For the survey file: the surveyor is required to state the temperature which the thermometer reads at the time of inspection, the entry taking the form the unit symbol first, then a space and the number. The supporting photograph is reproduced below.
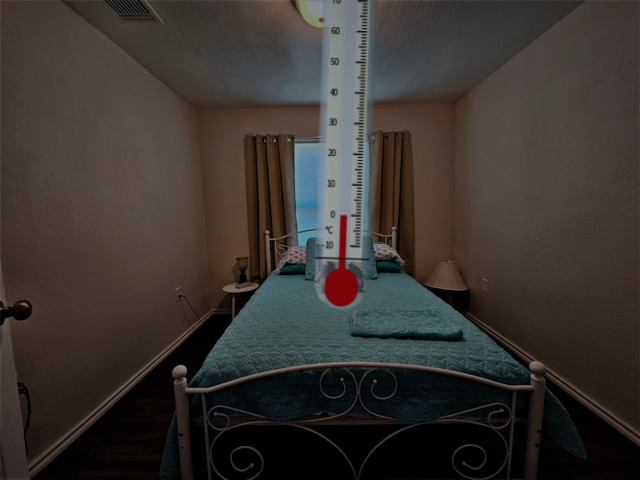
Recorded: °C 0
